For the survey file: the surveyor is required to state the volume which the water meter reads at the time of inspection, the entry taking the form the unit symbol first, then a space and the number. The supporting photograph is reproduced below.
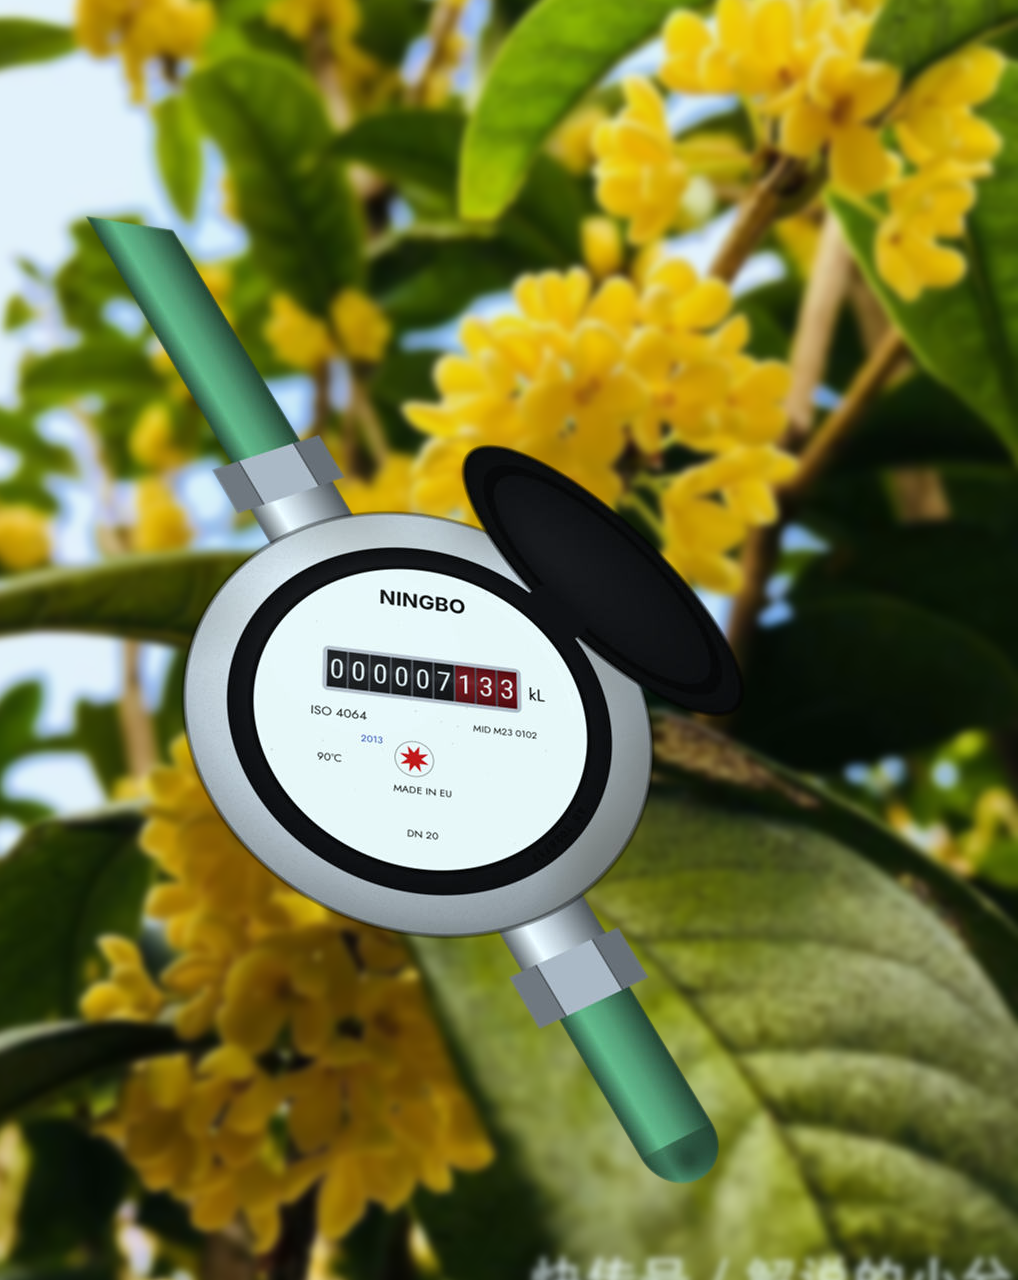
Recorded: kL 7.133
